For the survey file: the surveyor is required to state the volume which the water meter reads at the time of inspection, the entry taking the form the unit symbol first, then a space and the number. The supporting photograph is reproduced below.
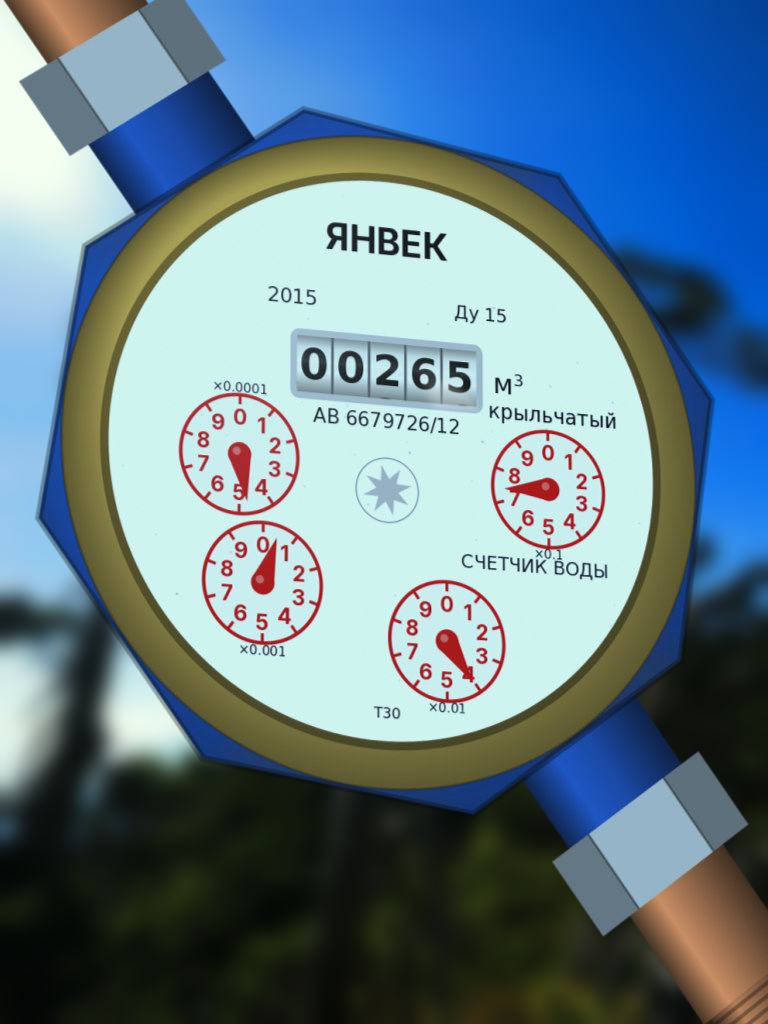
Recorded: m³ 265.7404
